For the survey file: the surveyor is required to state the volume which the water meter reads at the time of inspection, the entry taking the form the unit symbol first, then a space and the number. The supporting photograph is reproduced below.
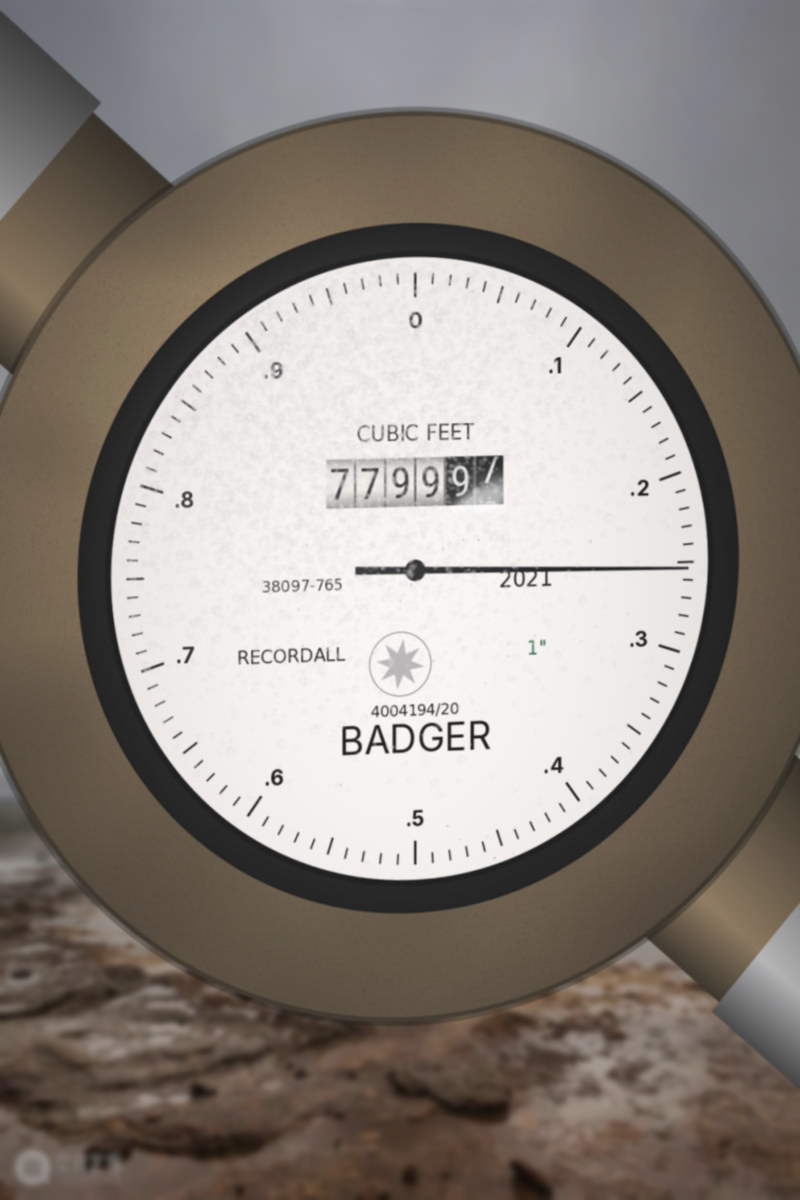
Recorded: ft³ 779997.25
